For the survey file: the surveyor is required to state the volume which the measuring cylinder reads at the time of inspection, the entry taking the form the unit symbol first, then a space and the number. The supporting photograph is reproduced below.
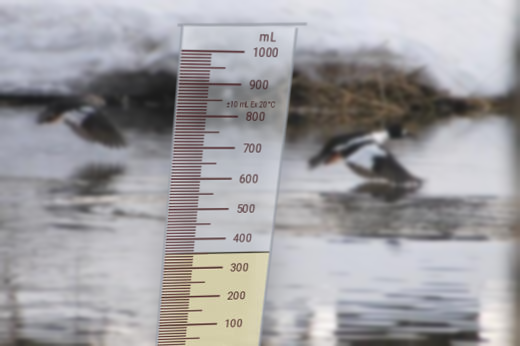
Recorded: mL 350
